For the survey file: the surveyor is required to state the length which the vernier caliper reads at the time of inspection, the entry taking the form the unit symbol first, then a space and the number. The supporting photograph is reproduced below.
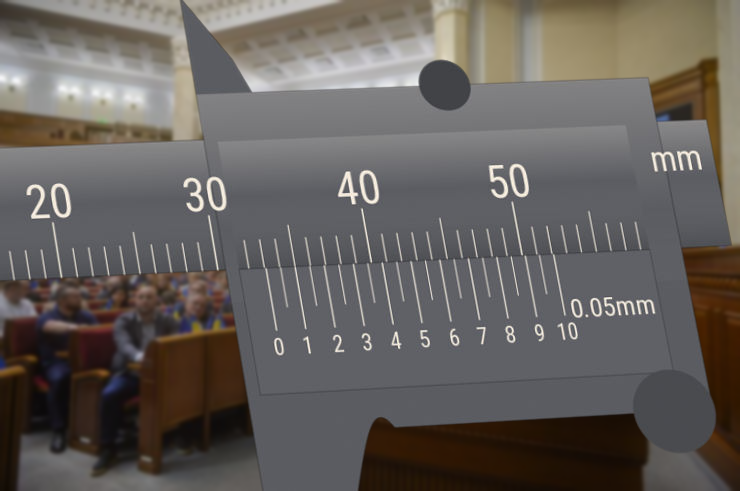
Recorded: mm 33.1
